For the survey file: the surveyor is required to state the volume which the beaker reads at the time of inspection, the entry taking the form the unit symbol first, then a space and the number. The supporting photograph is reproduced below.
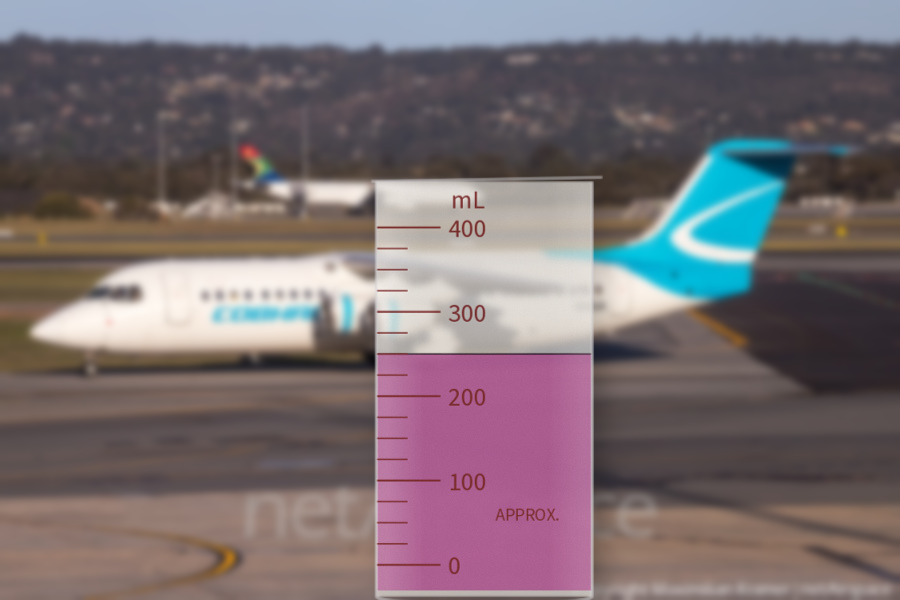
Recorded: mL 250
